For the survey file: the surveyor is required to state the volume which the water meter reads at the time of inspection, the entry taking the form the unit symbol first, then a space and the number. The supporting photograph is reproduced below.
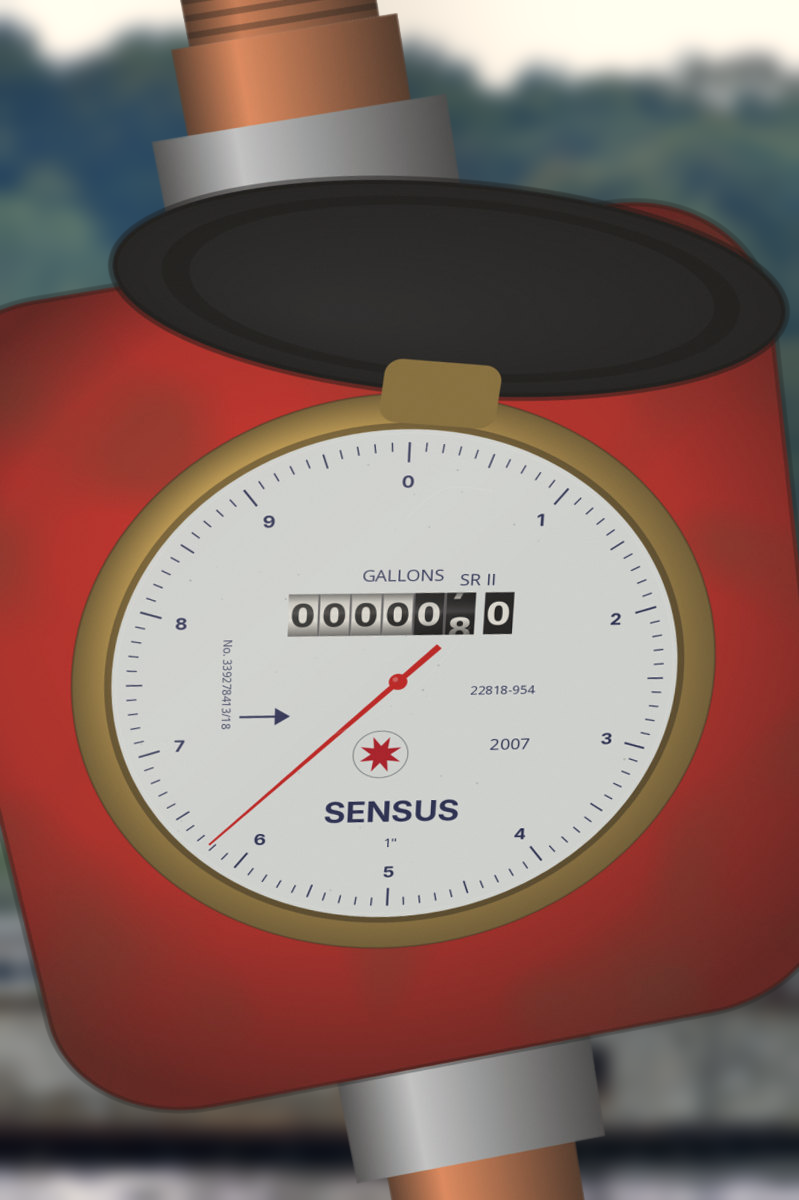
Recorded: gal 76.2
